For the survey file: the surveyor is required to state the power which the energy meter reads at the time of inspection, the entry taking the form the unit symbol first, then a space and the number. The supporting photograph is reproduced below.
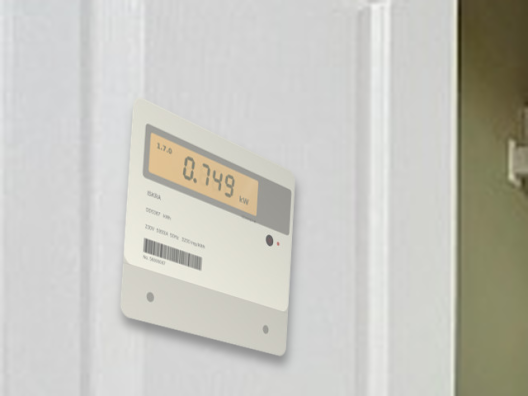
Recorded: kW 0.749
